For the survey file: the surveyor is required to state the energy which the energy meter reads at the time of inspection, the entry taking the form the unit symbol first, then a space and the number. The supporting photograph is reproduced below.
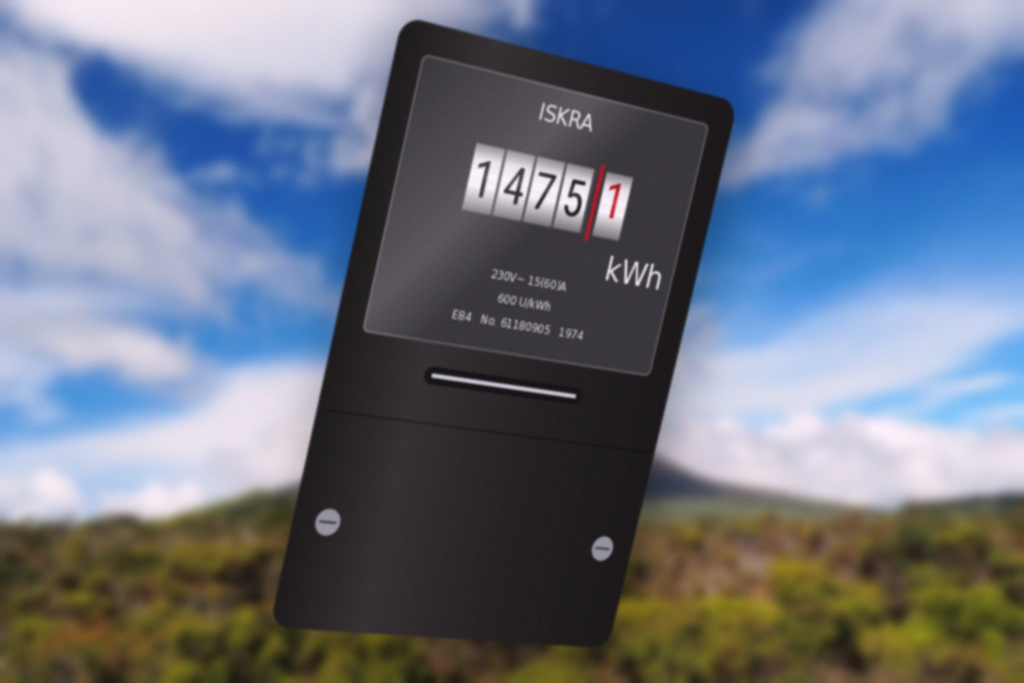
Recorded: kWh 1475.1
